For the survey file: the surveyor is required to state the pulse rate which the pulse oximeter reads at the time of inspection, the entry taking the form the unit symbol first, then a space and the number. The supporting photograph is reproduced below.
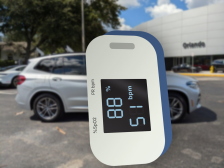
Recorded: bpm 51
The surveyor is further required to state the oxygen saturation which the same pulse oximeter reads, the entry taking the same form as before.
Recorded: % 88
